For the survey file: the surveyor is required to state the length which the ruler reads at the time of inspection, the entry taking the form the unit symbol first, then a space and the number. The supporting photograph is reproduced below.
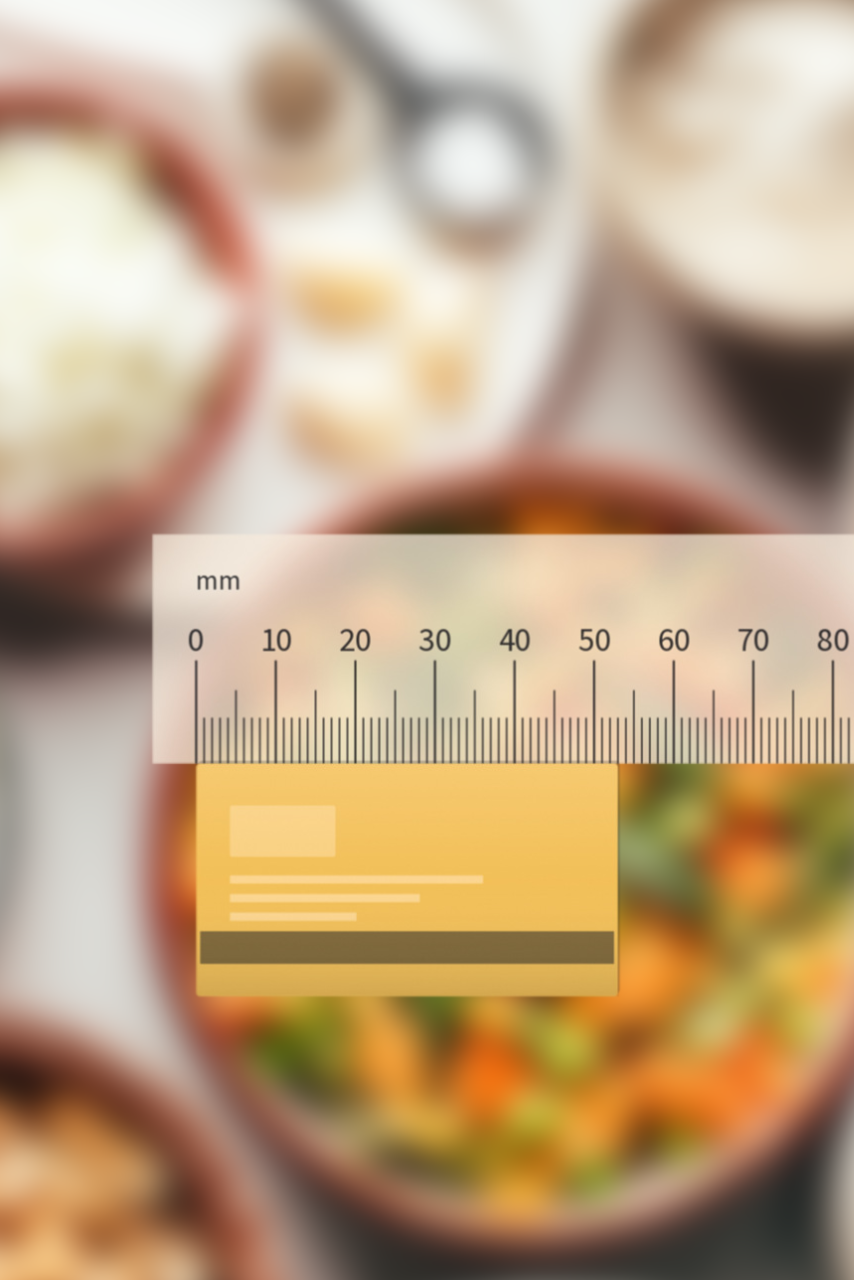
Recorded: mm 53
